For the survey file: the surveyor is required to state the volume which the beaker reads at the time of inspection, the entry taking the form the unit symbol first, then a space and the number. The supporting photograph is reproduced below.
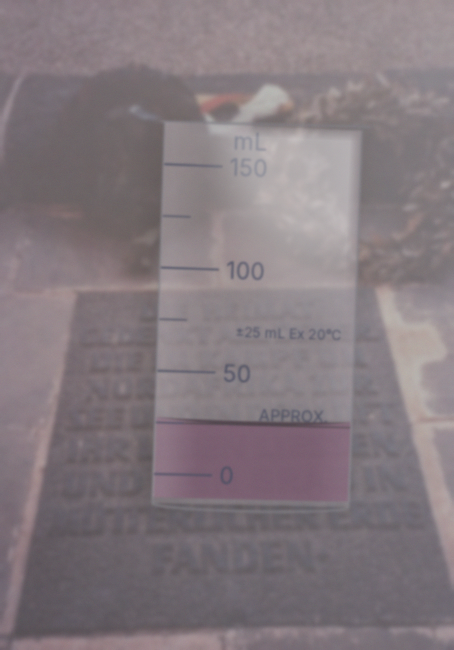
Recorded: mL 25
